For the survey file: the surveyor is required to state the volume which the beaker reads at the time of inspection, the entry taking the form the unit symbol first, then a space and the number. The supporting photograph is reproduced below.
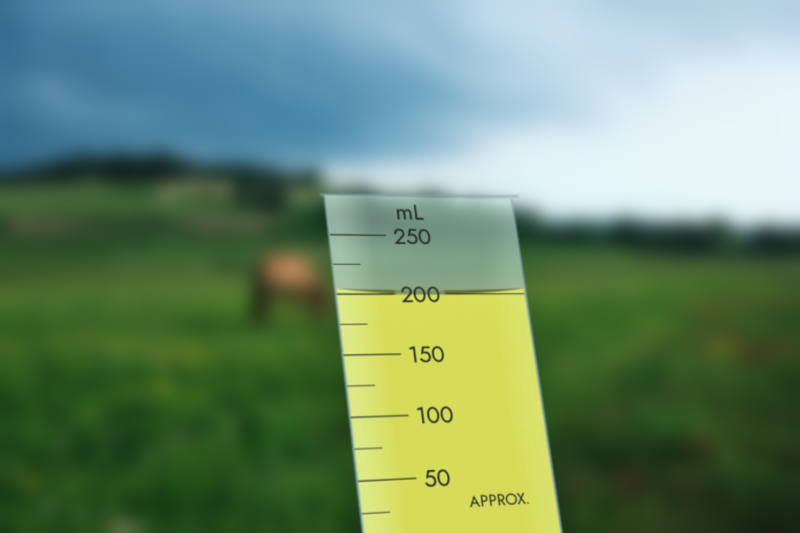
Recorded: mL 200
